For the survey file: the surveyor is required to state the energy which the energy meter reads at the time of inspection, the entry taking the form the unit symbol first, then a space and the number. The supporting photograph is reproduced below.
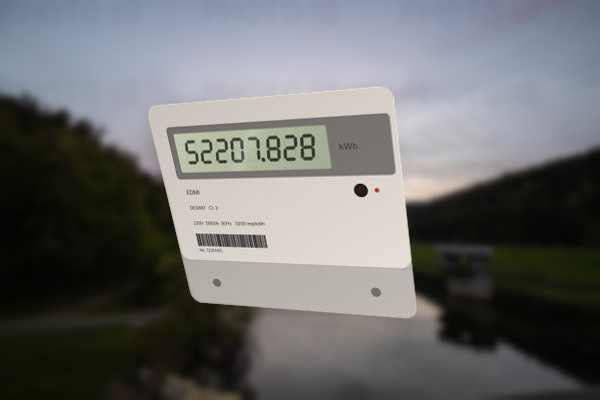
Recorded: kWh 52207.828
